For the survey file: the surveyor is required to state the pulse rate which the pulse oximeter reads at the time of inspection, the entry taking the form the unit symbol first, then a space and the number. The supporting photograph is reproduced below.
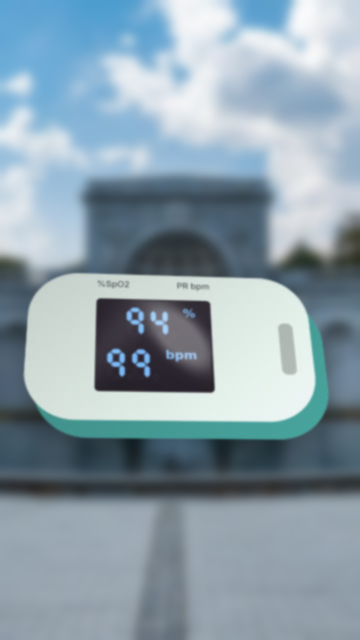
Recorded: bpm 99
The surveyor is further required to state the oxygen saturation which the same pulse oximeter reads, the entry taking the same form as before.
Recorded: % 94
